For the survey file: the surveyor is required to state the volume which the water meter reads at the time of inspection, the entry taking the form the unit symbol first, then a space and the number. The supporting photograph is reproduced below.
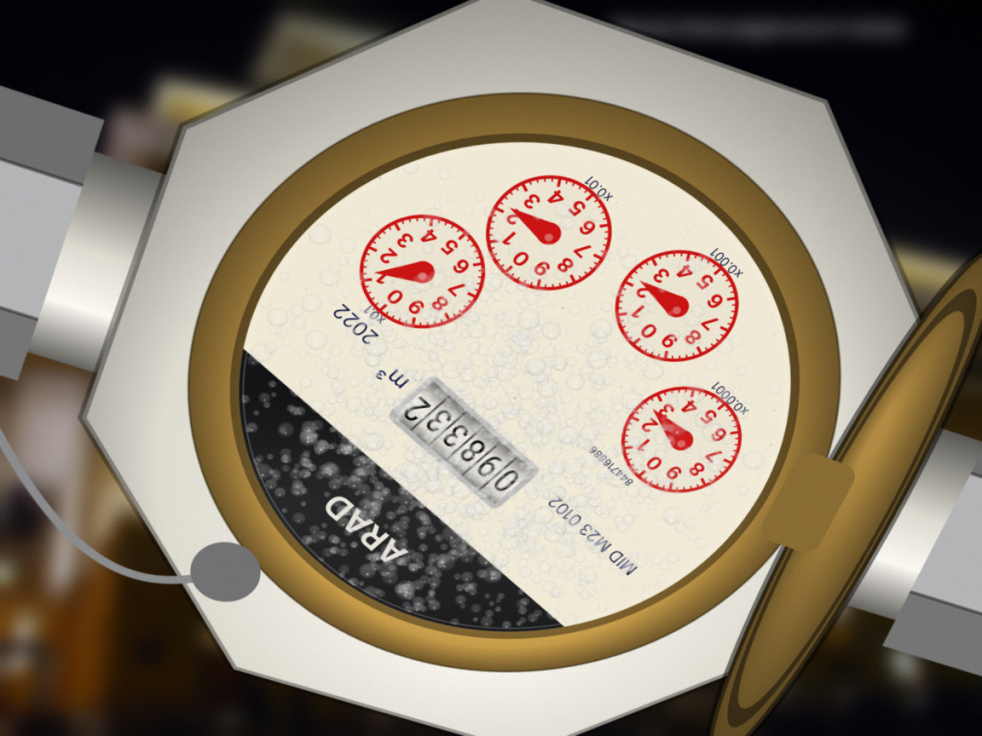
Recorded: m³ 98332.1222
